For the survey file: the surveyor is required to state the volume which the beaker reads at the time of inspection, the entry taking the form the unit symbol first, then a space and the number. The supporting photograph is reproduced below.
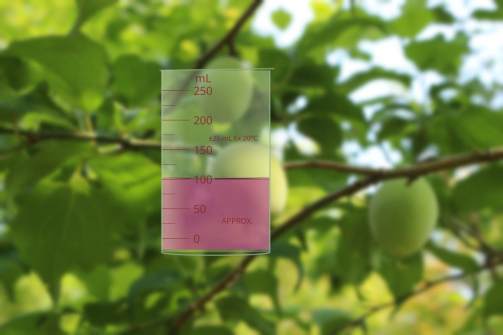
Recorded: mL 100
